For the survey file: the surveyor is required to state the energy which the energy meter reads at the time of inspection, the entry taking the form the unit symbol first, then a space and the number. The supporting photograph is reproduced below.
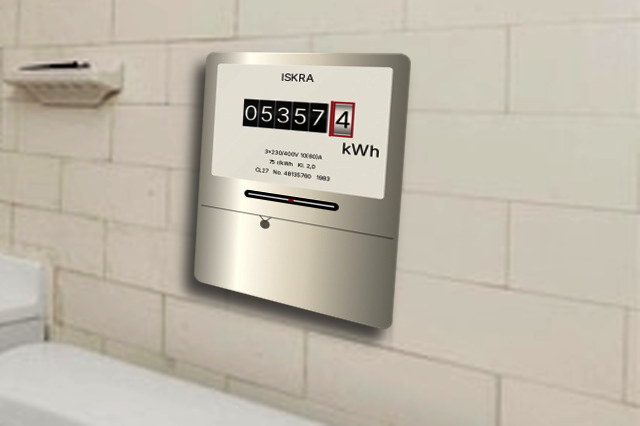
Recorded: kWh 5357.4
